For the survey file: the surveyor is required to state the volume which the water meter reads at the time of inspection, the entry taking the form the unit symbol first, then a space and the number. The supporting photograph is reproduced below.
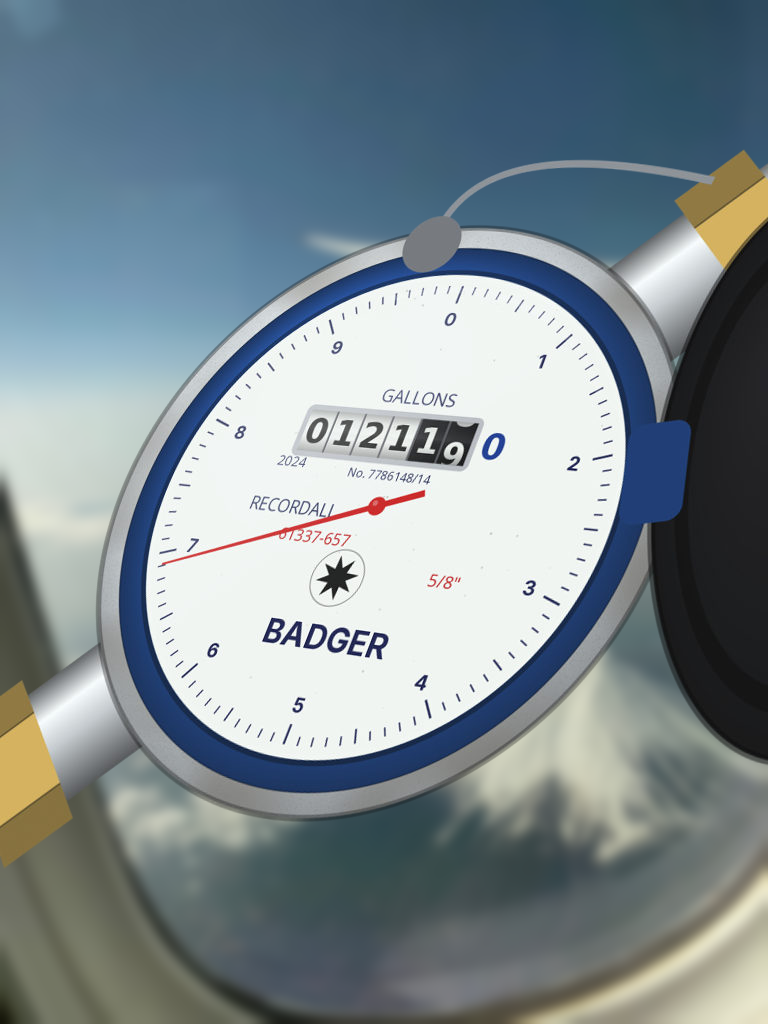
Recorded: gal 121186.9
